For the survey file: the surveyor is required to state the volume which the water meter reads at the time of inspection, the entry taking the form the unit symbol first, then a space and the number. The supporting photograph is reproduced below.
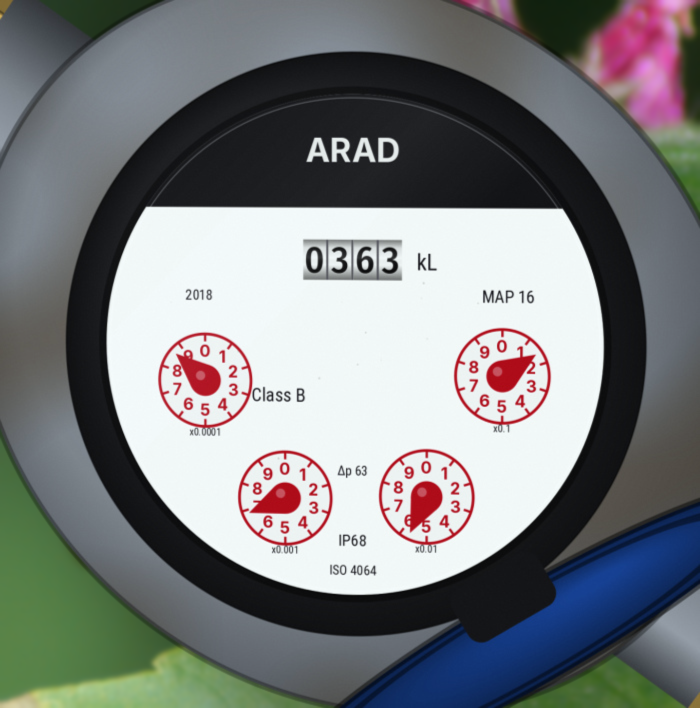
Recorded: kL 363.1568
